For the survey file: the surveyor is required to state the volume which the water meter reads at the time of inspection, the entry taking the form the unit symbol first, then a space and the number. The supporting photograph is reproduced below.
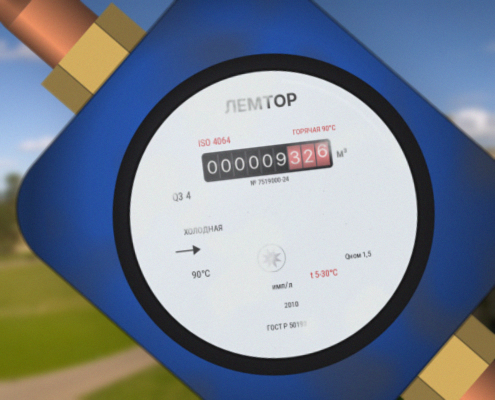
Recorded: m³ 9.326
